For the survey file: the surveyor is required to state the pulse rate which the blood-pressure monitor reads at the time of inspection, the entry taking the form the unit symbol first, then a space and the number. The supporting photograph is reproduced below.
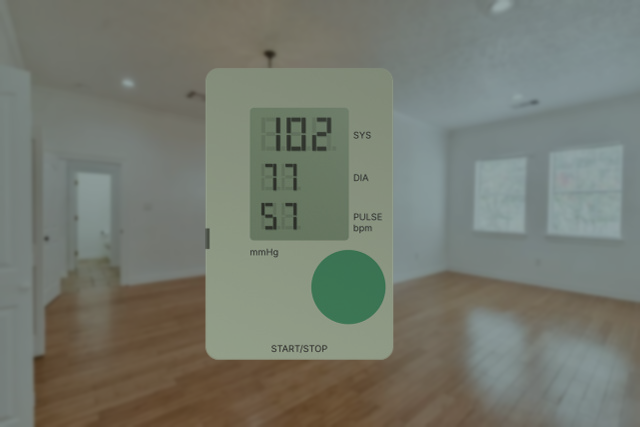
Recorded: bpm 57
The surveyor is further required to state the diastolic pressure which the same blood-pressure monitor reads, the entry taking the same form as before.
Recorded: mmHg 77
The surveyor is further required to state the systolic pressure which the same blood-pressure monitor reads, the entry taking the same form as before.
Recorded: mmHg 102
